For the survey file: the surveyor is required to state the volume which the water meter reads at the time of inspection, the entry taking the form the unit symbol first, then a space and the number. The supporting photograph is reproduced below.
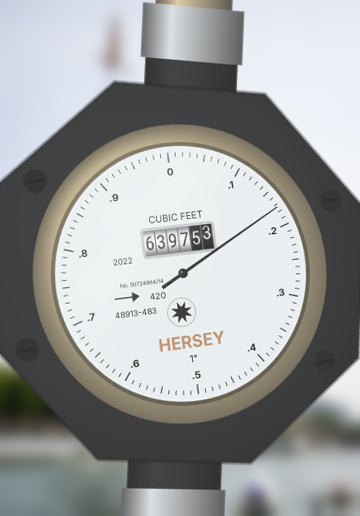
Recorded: ft³ 639753.17
